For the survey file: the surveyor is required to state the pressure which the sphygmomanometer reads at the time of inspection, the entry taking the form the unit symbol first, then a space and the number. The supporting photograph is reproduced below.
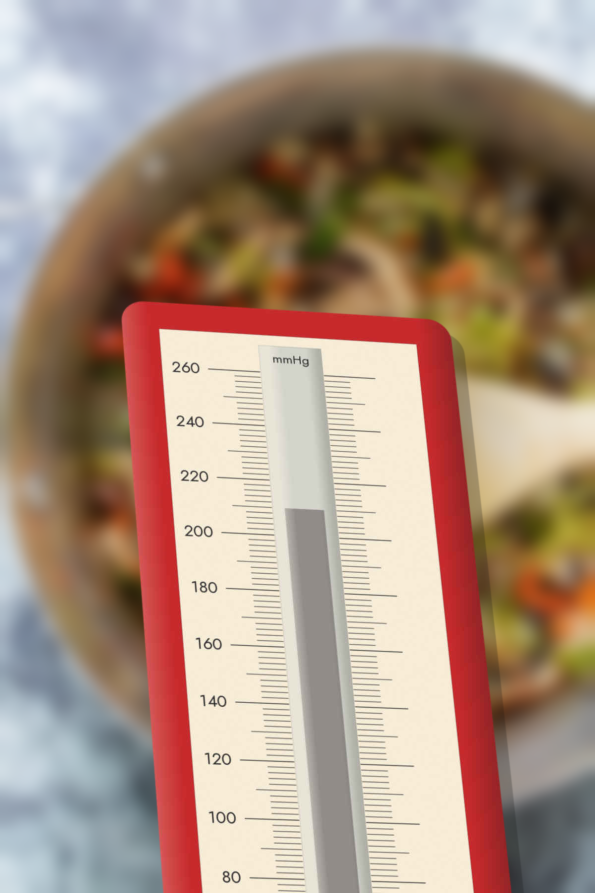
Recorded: mmHg 210
